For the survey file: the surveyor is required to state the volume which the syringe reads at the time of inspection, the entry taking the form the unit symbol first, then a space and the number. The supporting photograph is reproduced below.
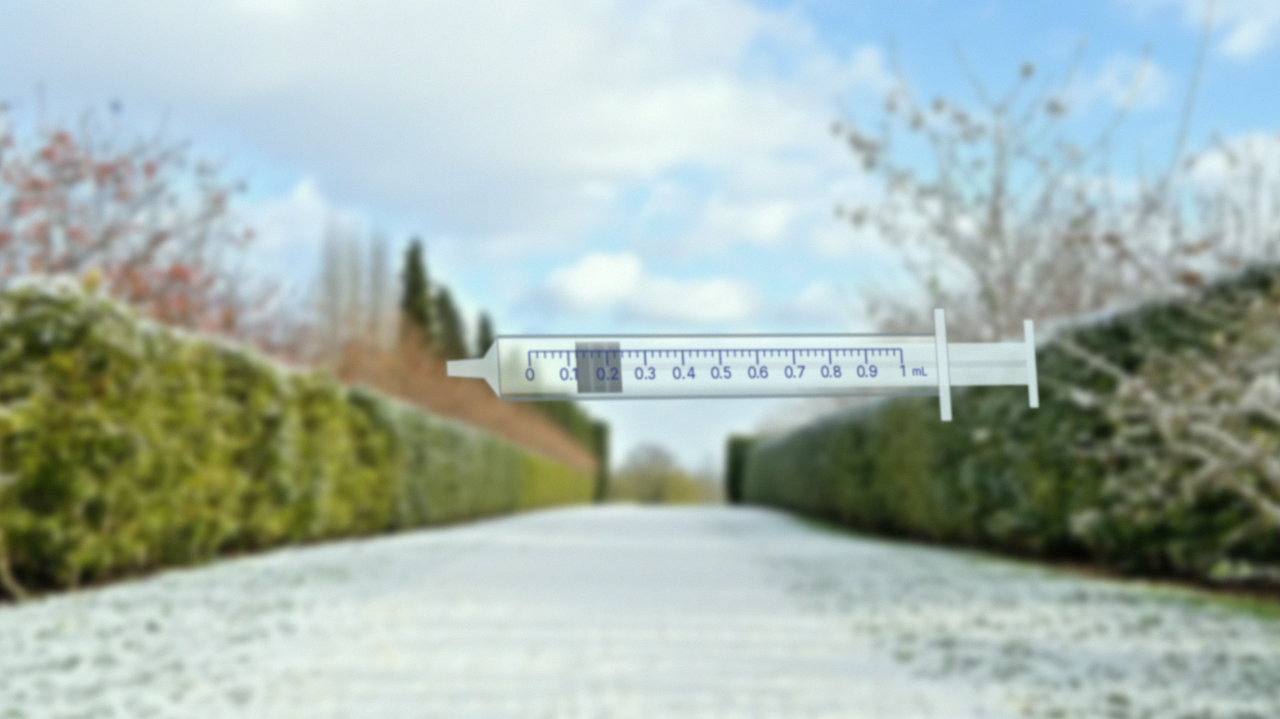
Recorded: mL 0.12
